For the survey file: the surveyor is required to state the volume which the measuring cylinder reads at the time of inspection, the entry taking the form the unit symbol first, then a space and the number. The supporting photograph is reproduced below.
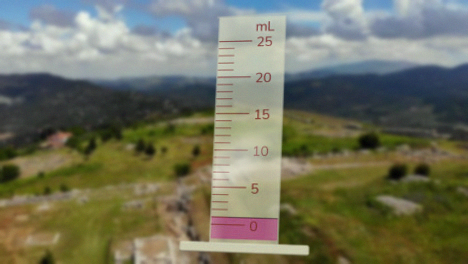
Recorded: mL 1
